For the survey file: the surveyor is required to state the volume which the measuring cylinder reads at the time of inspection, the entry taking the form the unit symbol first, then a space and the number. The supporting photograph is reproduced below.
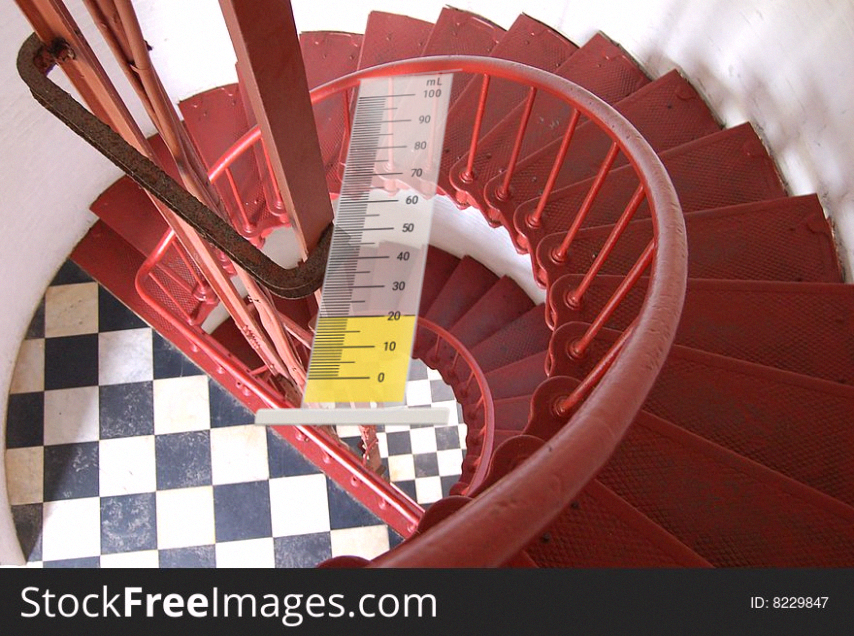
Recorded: mL 20
